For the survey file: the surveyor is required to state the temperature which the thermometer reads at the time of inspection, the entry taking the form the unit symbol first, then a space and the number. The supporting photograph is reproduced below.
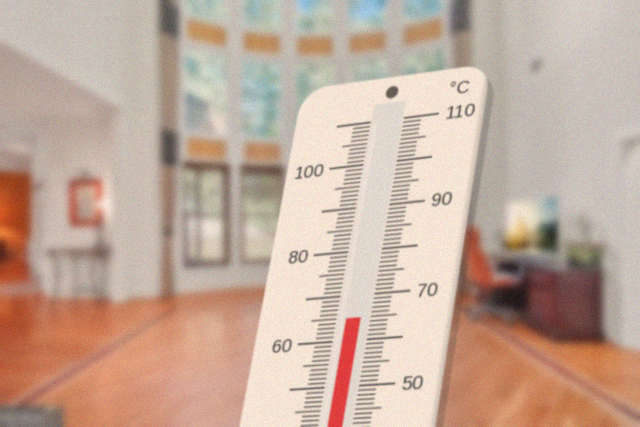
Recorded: °C 65
